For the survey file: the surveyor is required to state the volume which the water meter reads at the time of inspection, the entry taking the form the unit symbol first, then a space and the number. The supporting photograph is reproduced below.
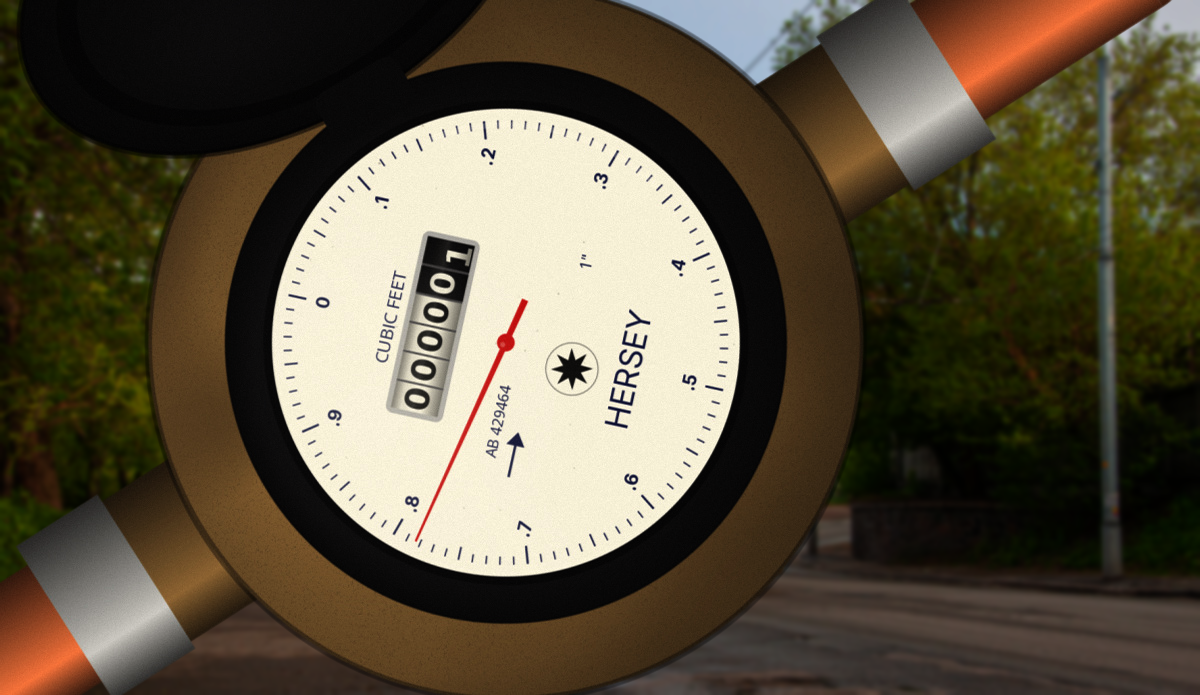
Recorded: ft³ 0.78
